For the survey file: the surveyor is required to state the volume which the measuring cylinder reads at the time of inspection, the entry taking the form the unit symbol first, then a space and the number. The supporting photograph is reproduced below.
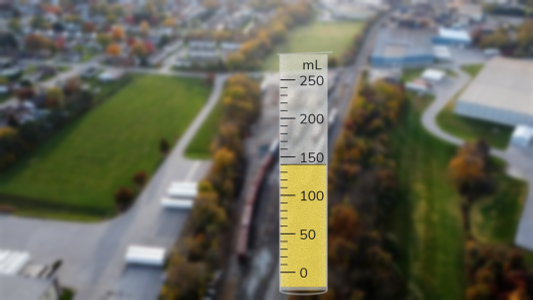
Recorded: mL 140
